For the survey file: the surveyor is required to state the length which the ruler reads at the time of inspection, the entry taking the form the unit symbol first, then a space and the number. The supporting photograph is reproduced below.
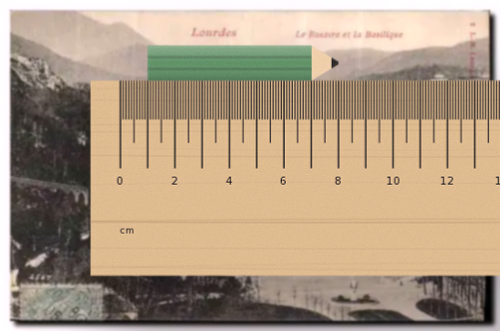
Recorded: cm 7
